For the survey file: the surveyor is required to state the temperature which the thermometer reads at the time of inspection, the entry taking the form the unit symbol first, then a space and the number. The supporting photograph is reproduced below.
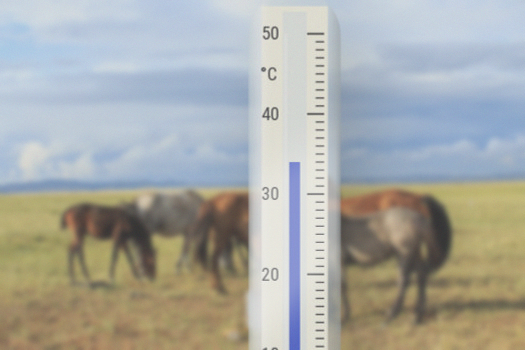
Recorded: °C 34
